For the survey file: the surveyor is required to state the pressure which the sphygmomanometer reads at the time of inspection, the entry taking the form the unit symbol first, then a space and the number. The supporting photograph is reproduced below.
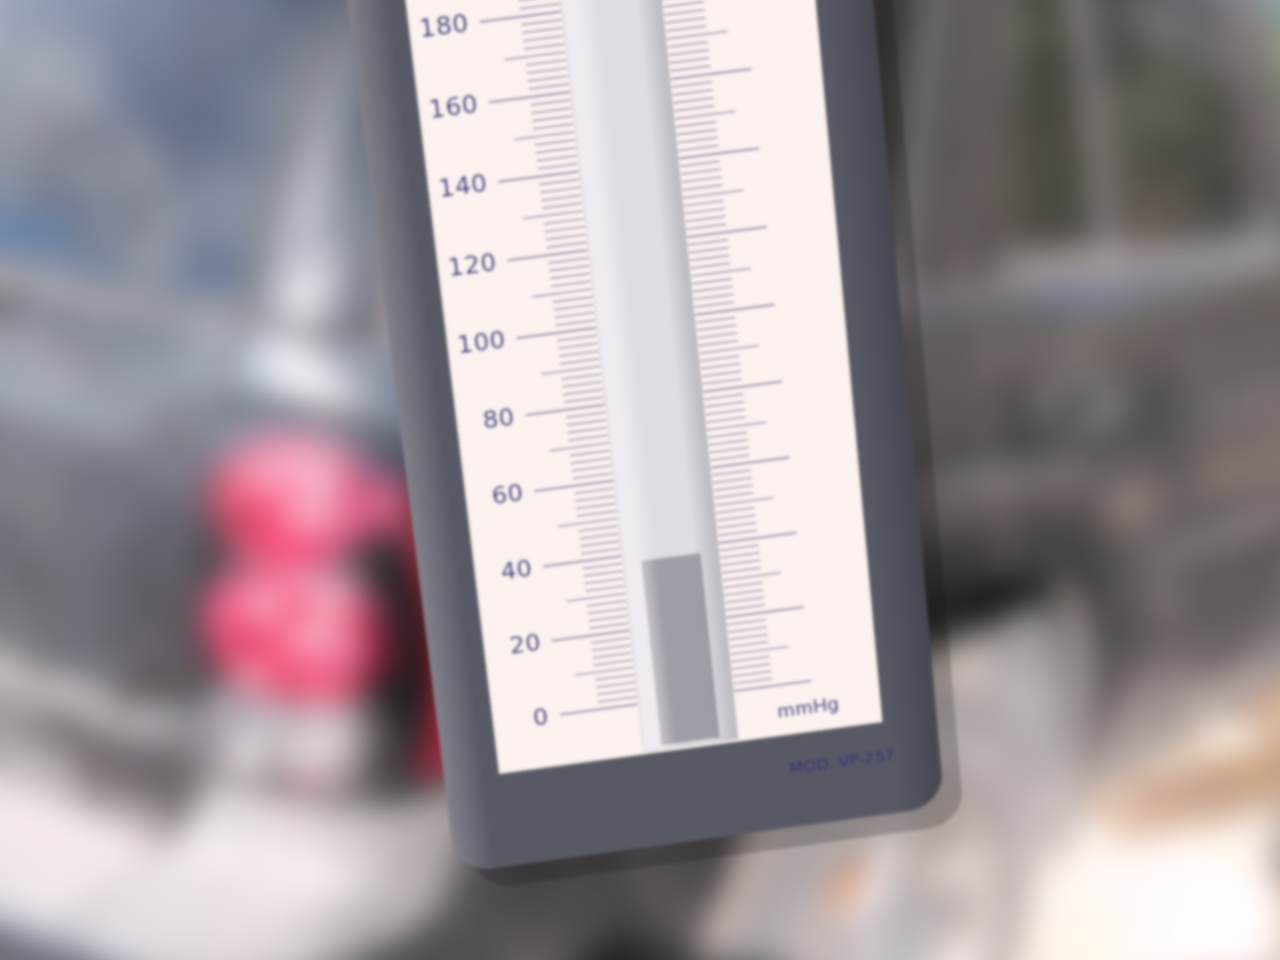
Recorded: mmHg 38
